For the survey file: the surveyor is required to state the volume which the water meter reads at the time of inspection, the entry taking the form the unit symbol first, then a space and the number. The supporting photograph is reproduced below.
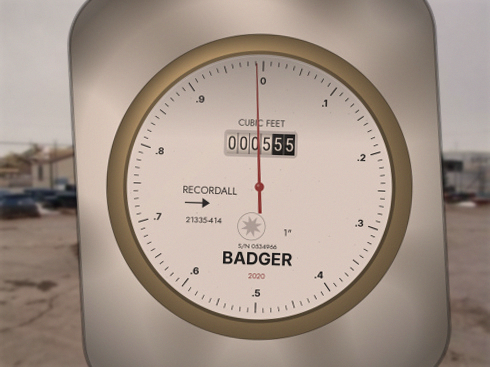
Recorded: ft³ 554.99
